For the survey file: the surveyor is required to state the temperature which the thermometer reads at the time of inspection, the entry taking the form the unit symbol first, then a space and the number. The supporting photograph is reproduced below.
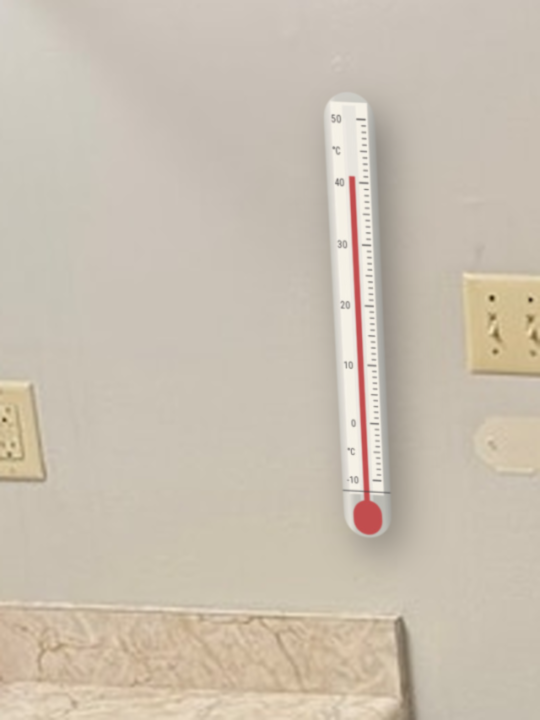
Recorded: °C 41
